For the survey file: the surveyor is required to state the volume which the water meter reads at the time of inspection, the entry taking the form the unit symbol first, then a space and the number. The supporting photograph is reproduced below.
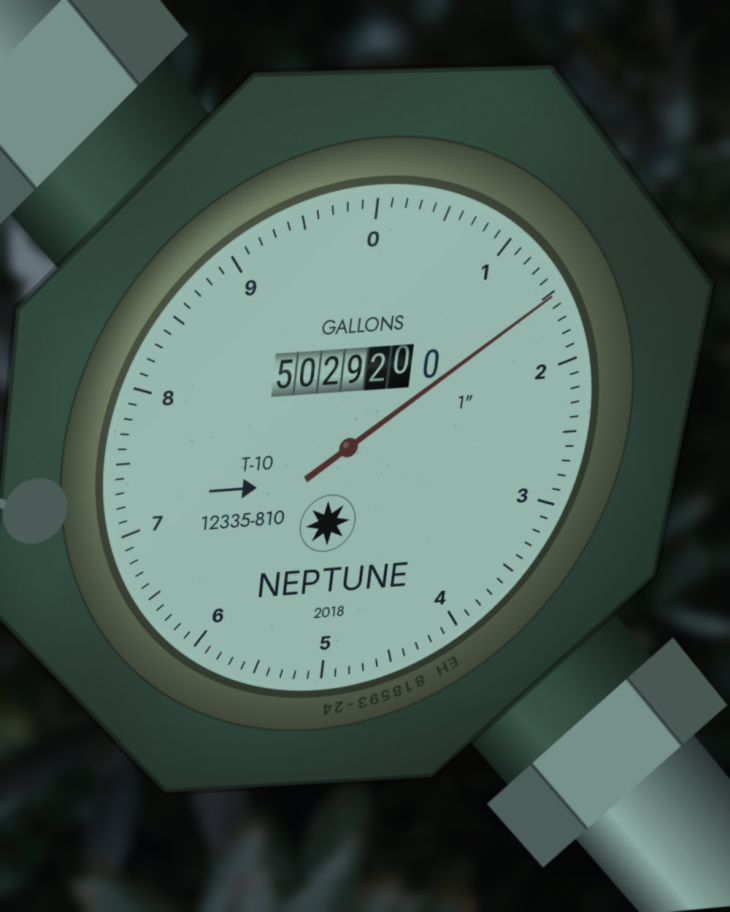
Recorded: gal 5029201.5
